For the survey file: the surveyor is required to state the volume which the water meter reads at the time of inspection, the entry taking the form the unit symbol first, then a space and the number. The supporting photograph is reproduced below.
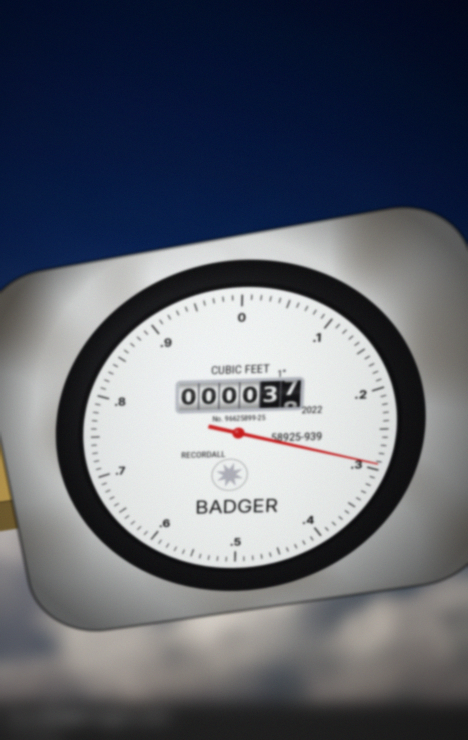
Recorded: ft³ 37.29
